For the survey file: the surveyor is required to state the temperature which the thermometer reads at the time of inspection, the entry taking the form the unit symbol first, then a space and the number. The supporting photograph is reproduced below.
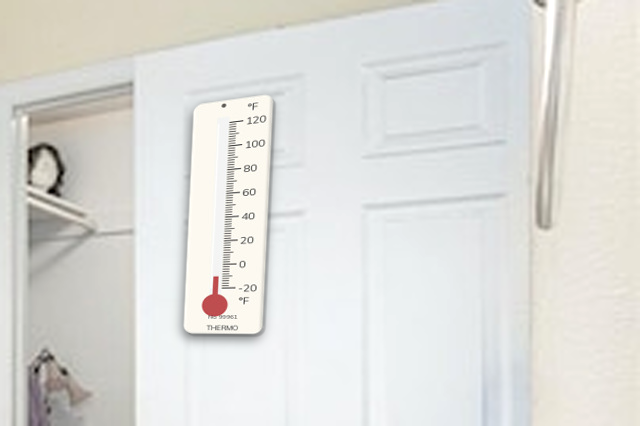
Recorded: °F -10
